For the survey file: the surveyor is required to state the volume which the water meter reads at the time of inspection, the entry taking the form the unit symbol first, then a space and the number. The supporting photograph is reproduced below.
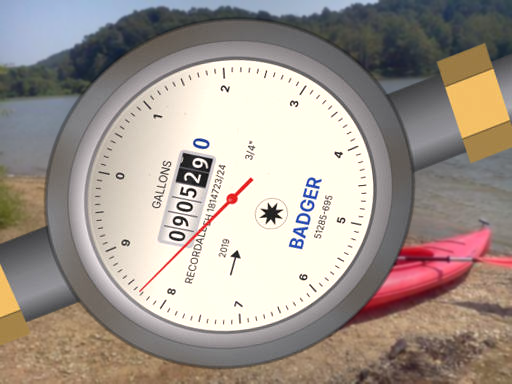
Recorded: gal 905288.3
